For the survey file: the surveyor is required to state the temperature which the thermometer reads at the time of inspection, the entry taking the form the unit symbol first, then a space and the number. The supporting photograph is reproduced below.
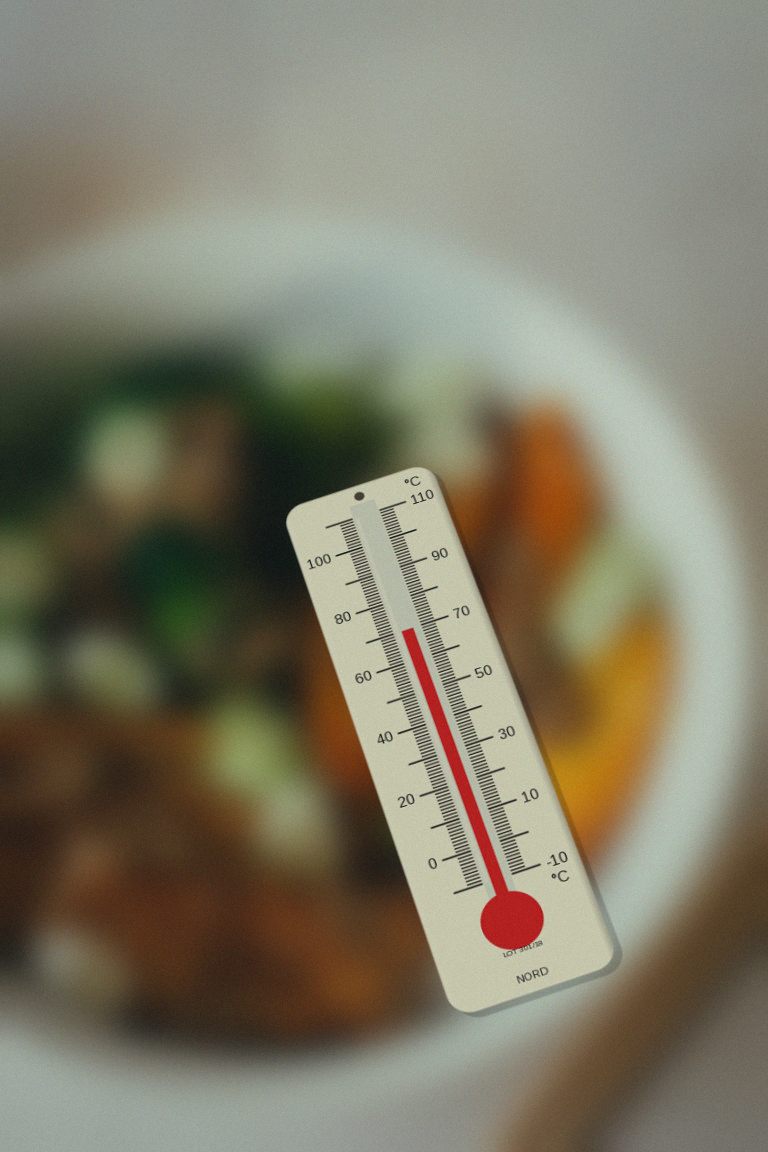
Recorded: °C 70
